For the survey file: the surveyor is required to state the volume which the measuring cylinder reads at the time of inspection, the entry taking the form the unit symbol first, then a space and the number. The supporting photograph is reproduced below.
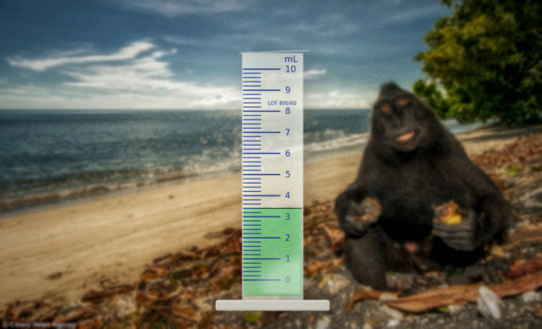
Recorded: mL 3.4
